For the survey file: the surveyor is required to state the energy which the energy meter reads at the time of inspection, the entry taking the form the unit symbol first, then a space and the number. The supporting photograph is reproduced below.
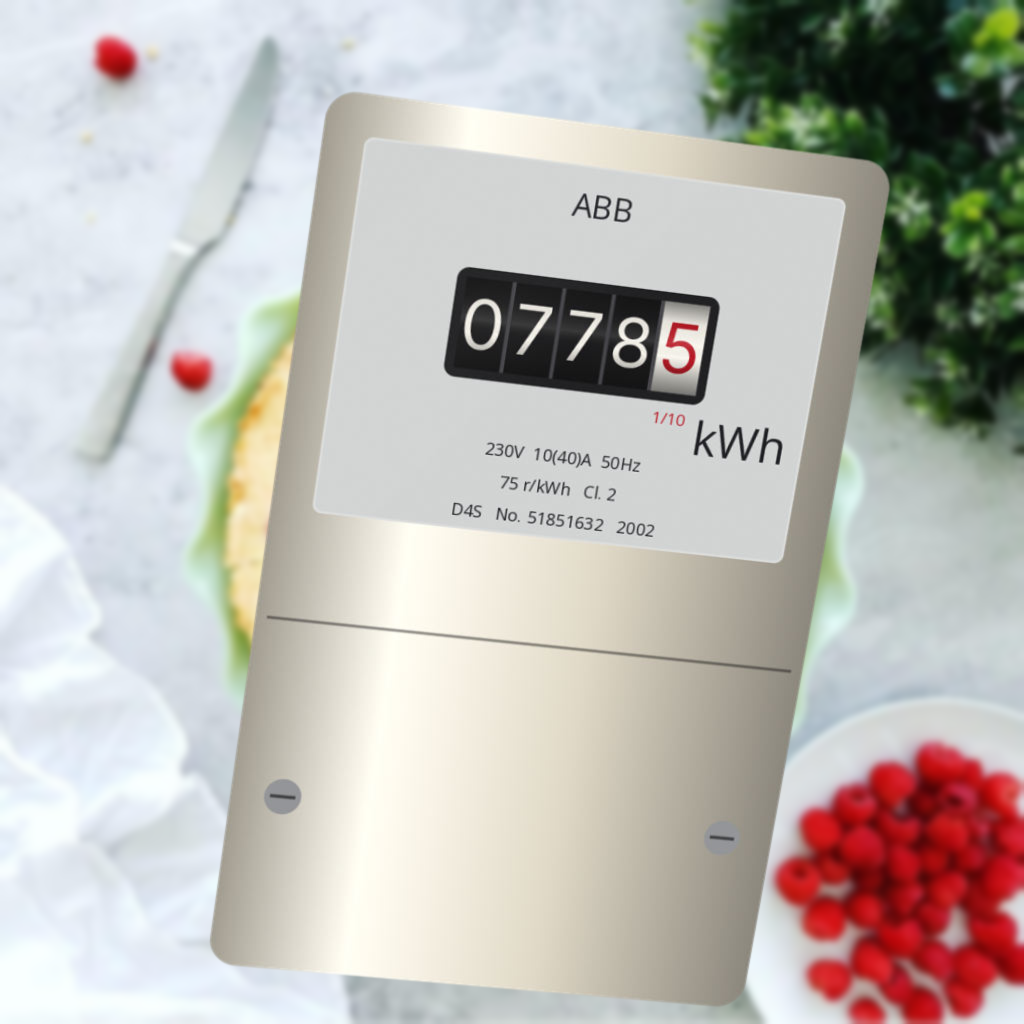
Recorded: kWh 778.5
